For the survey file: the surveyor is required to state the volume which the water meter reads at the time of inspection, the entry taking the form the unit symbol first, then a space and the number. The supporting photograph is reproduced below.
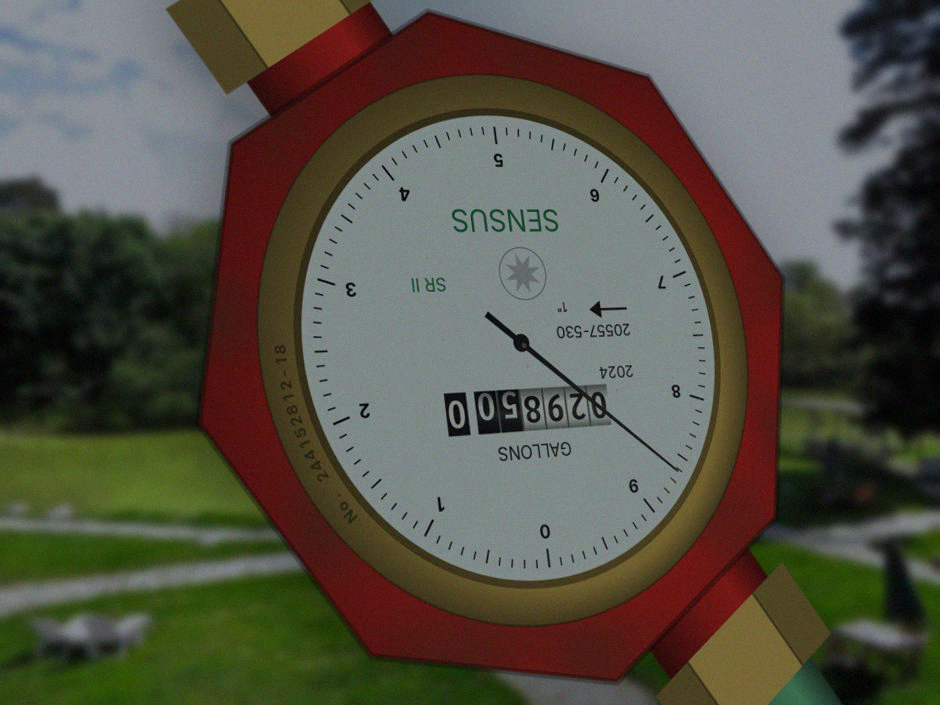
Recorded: gal 298498.6
